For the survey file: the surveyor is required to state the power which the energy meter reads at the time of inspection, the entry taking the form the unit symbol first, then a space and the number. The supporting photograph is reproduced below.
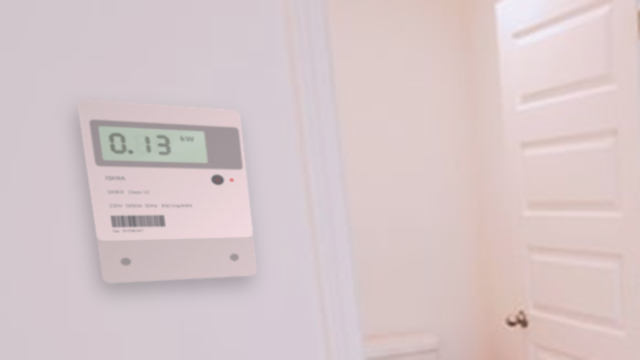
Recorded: kW 0.13
